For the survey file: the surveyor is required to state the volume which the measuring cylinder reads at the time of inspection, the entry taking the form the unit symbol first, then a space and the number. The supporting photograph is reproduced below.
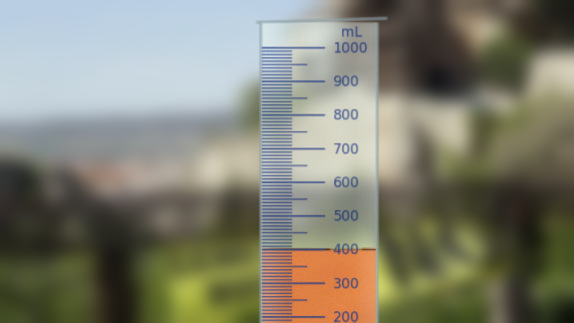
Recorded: mL 400
